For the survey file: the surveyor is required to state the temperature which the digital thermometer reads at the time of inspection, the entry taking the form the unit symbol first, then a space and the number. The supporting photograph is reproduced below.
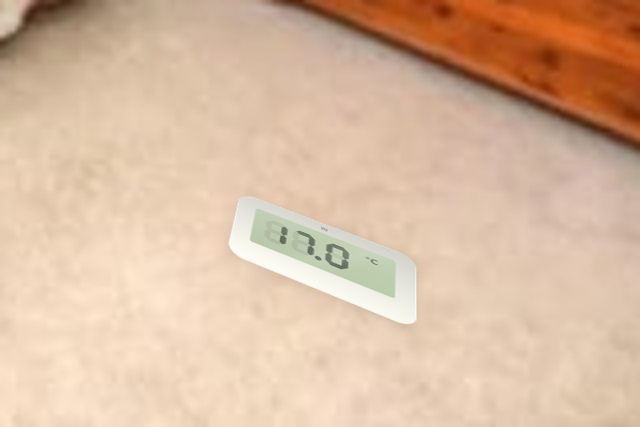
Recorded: °C 17.0
